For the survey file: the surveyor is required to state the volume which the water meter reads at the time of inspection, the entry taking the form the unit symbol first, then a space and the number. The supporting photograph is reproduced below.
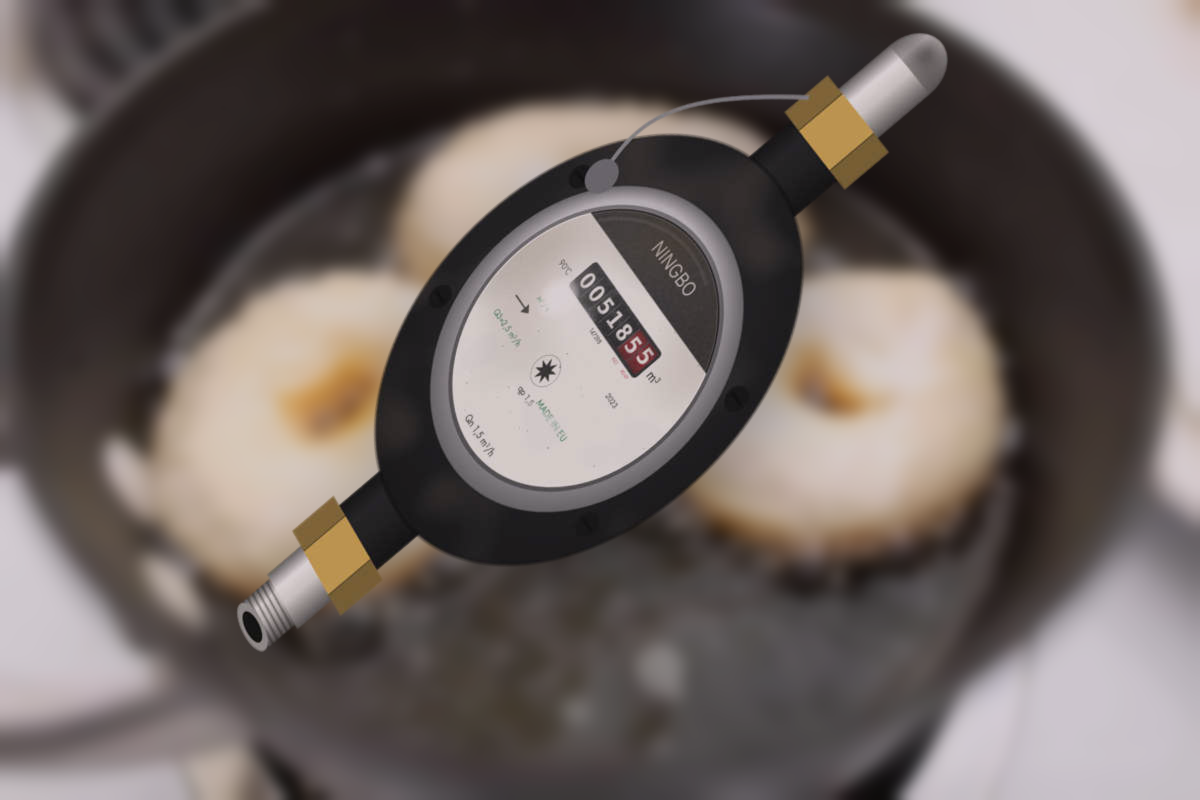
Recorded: m³ 518.55
